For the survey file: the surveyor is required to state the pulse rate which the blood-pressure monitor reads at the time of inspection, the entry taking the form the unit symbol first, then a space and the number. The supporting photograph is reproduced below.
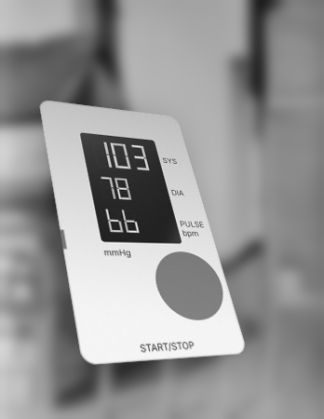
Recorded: bpm 66
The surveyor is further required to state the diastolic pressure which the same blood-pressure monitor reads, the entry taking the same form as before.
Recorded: mmHg 78
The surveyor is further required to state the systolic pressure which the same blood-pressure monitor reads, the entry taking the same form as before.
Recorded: mmHg 103
